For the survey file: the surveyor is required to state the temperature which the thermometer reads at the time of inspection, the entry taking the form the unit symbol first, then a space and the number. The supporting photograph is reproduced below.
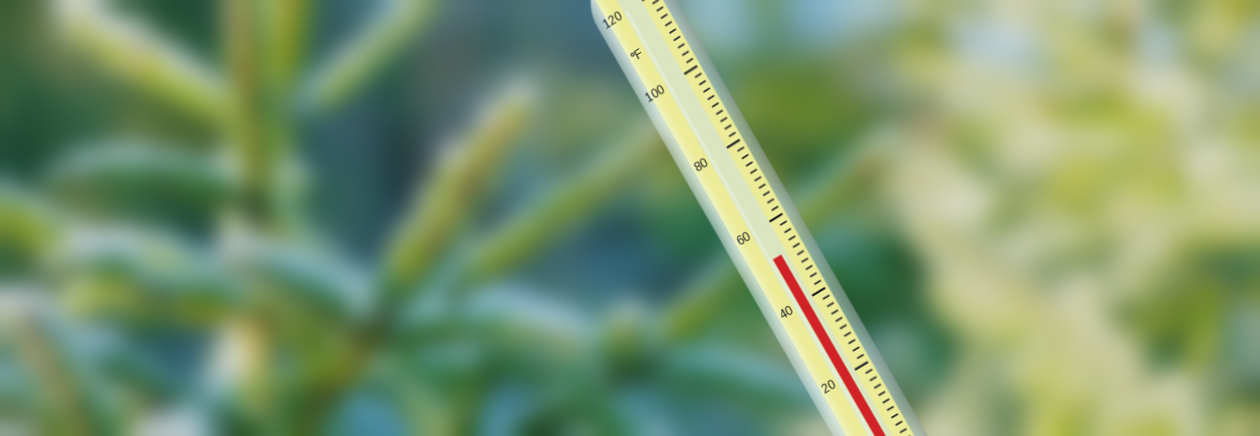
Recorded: °F 52
